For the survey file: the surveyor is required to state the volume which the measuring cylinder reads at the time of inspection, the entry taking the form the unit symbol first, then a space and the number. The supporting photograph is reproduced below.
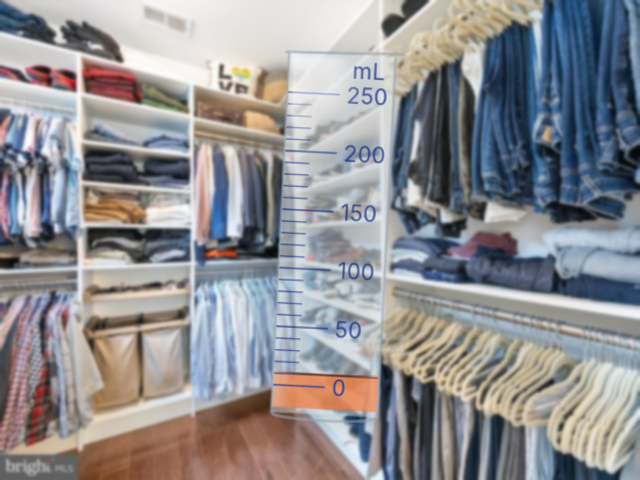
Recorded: mL 10
